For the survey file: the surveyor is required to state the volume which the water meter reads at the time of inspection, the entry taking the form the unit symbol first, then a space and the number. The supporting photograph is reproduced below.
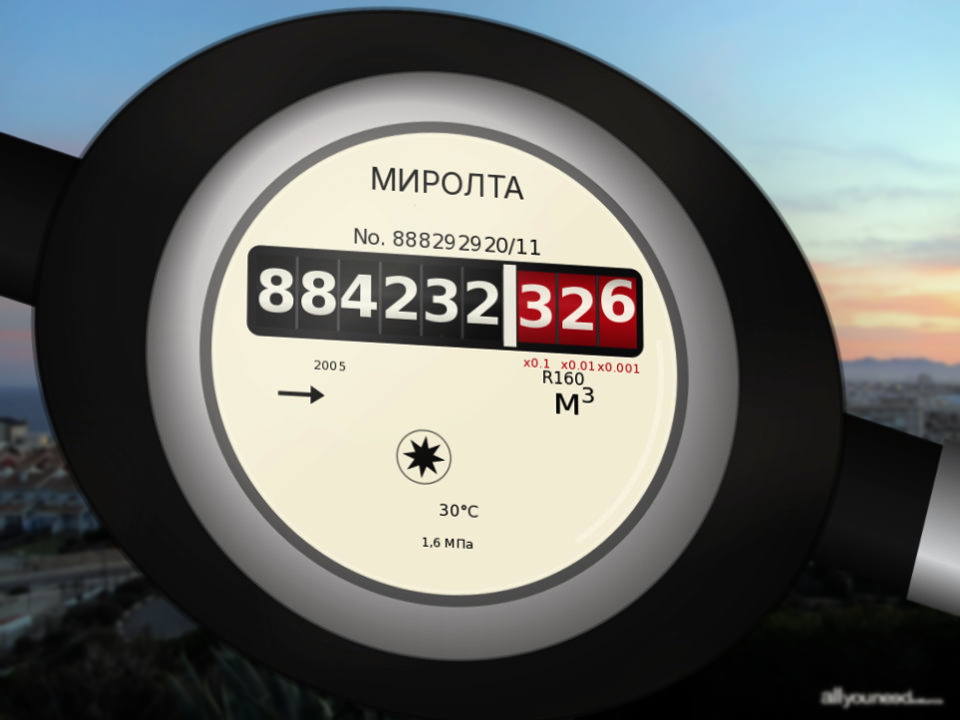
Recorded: m³ 884232.326
